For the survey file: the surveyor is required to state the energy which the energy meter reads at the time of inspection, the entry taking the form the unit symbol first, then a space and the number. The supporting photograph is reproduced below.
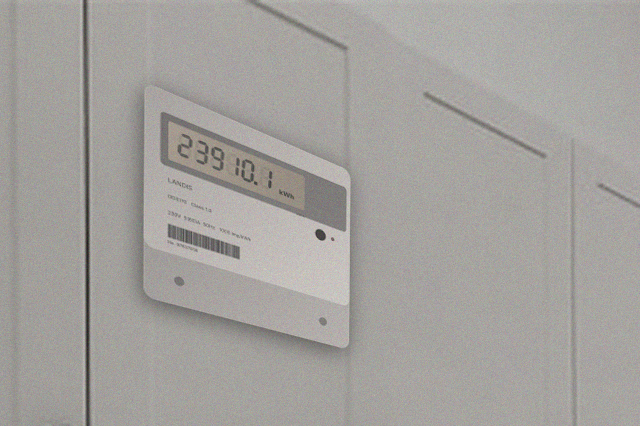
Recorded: kWh 23910.1
